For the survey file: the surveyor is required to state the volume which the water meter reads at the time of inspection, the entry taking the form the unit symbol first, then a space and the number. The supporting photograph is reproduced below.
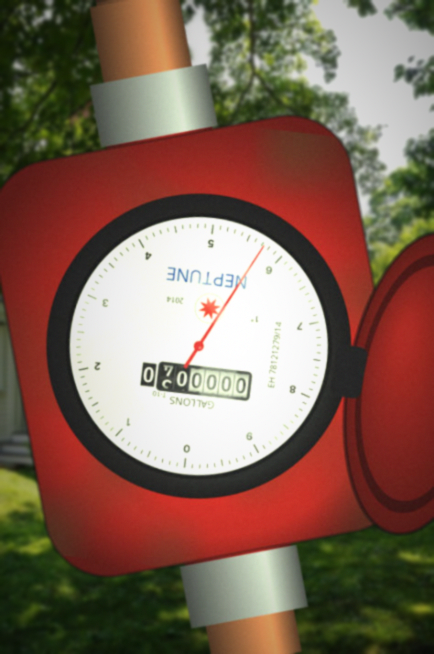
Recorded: gal 35.7
